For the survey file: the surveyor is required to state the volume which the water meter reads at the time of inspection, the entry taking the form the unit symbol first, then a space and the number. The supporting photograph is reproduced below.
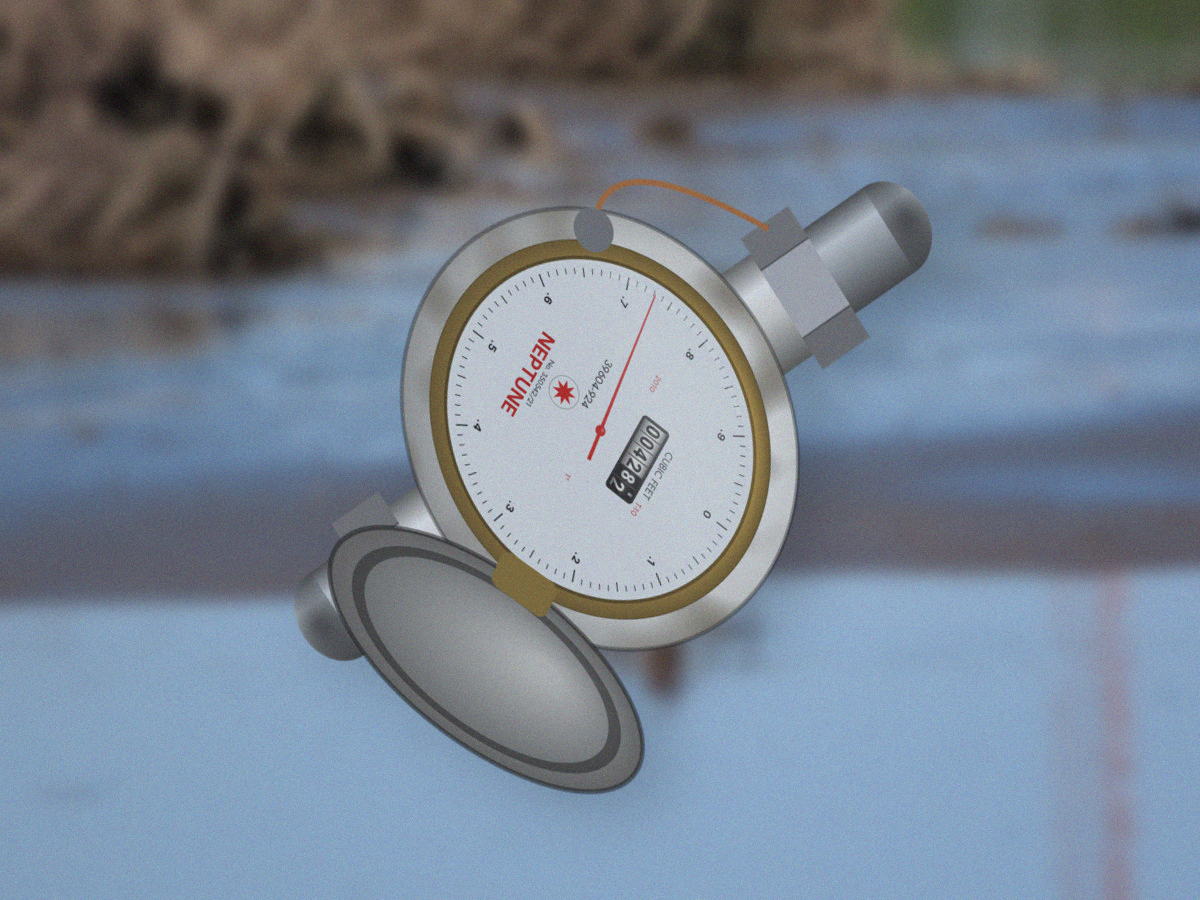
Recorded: ft³ 4281.73
